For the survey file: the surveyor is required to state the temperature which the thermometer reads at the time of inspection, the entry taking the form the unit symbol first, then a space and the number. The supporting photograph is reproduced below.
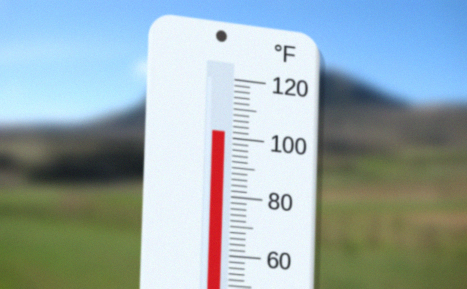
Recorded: °F 102
